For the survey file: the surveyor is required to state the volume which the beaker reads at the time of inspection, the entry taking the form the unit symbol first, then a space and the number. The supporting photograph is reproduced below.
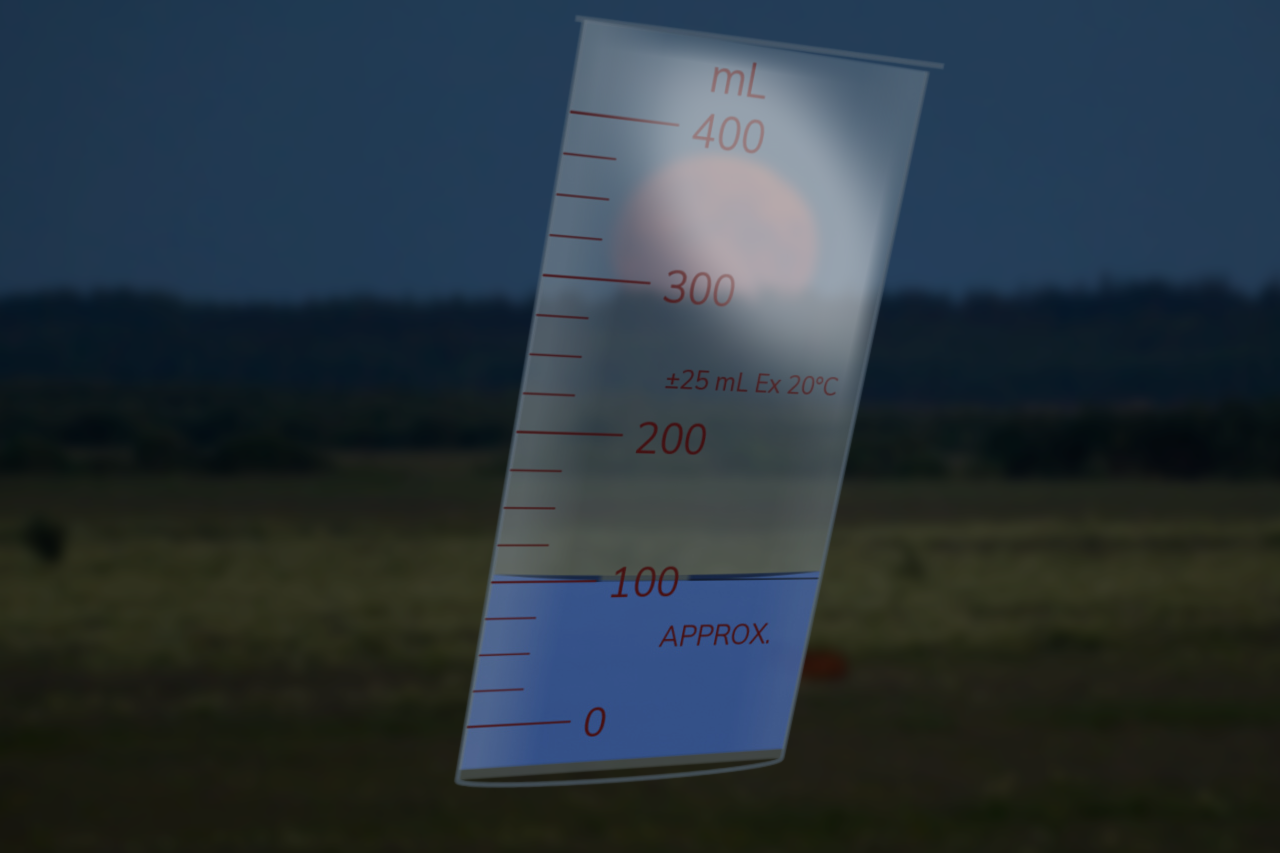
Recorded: mL 100
